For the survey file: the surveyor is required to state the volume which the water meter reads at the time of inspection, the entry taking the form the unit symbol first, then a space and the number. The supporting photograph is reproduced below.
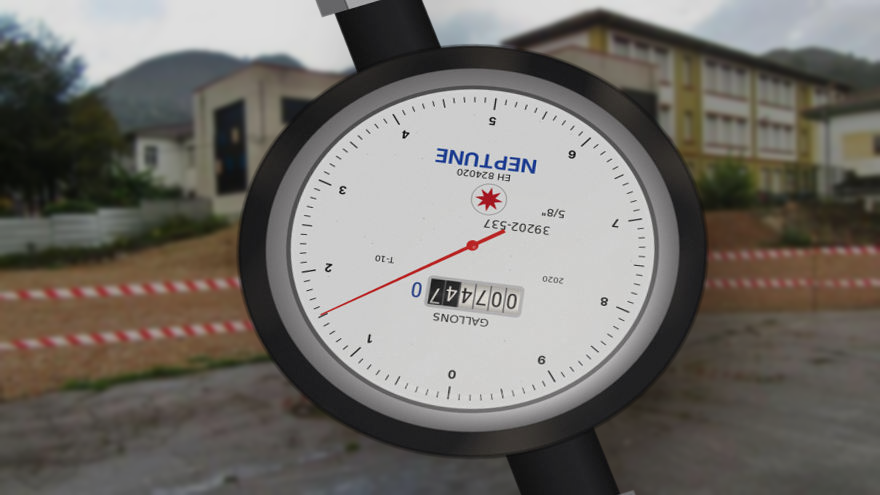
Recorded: gal 74471.5
